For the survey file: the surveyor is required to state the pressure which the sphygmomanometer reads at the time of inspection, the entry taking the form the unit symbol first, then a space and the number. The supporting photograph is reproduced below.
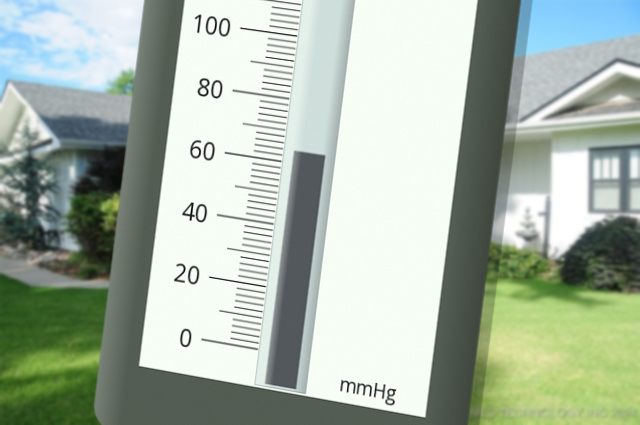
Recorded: mmHg 64
